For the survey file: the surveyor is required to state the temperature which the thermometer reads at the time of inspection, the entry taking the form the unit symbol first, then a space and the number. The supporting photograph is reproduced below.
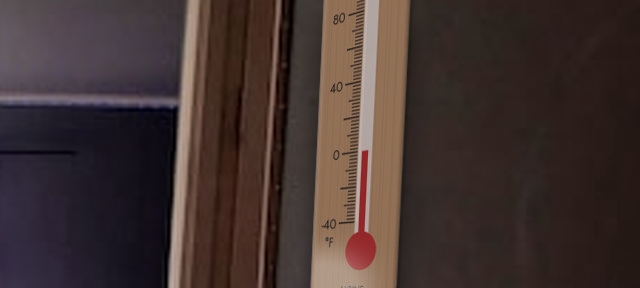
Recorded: °F 0
